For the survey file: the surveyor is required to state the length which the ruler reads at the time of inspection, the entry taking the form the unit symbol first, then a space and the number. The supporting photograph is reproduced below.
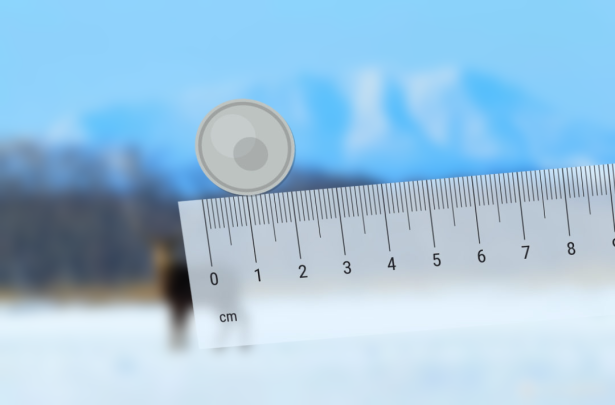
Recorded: cm 2.2
